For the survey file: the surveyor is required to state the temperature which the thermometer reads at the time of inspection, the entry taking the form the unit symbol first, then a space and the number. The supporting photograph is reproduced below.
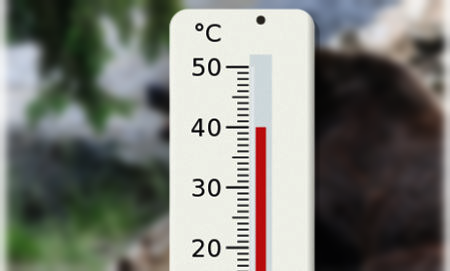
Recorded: °C 40
